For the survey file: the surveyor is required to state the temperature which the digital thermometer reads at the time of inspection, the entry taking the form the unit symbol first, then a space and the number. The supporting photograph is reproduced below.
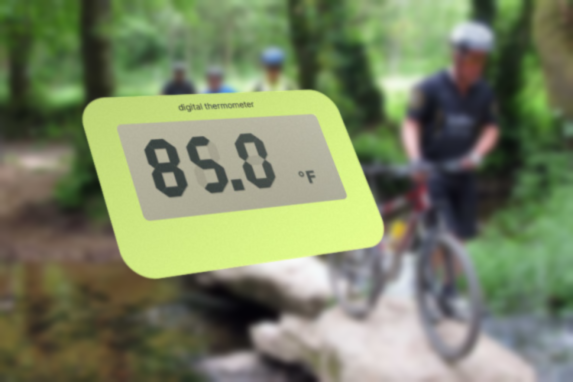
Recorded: °F 85.0
